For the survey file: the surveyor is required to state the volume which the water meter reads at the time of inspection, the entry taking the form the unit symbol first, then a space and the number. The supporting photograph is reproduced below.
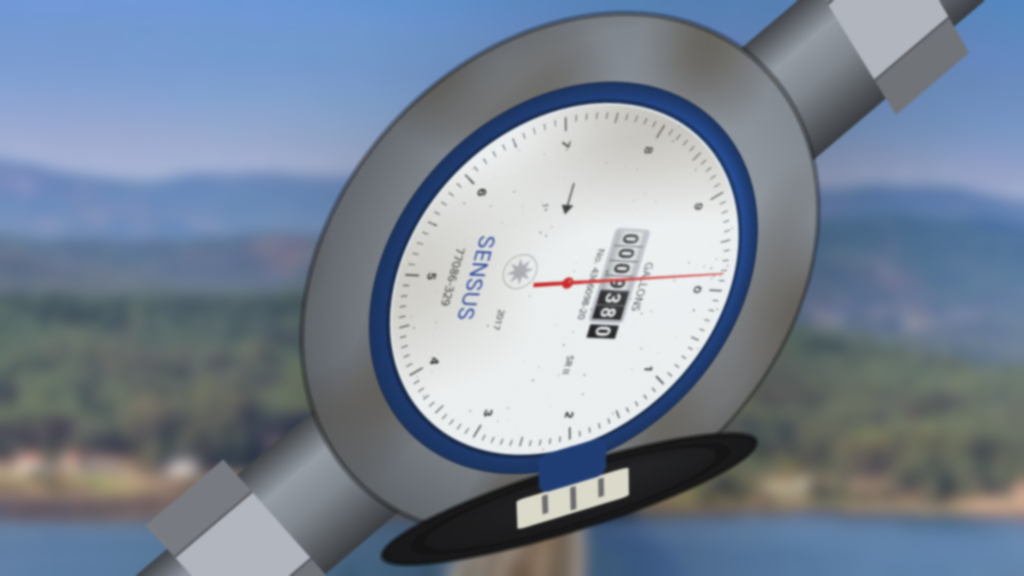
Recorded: gal 9379.8
